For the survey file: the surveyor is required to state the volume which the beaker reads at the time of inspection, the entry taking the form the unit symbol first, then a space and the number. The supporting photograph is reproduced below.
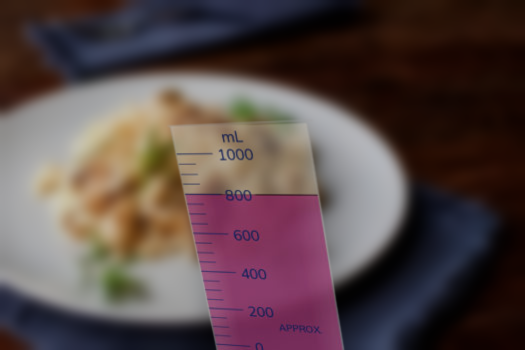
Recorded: mL 800
